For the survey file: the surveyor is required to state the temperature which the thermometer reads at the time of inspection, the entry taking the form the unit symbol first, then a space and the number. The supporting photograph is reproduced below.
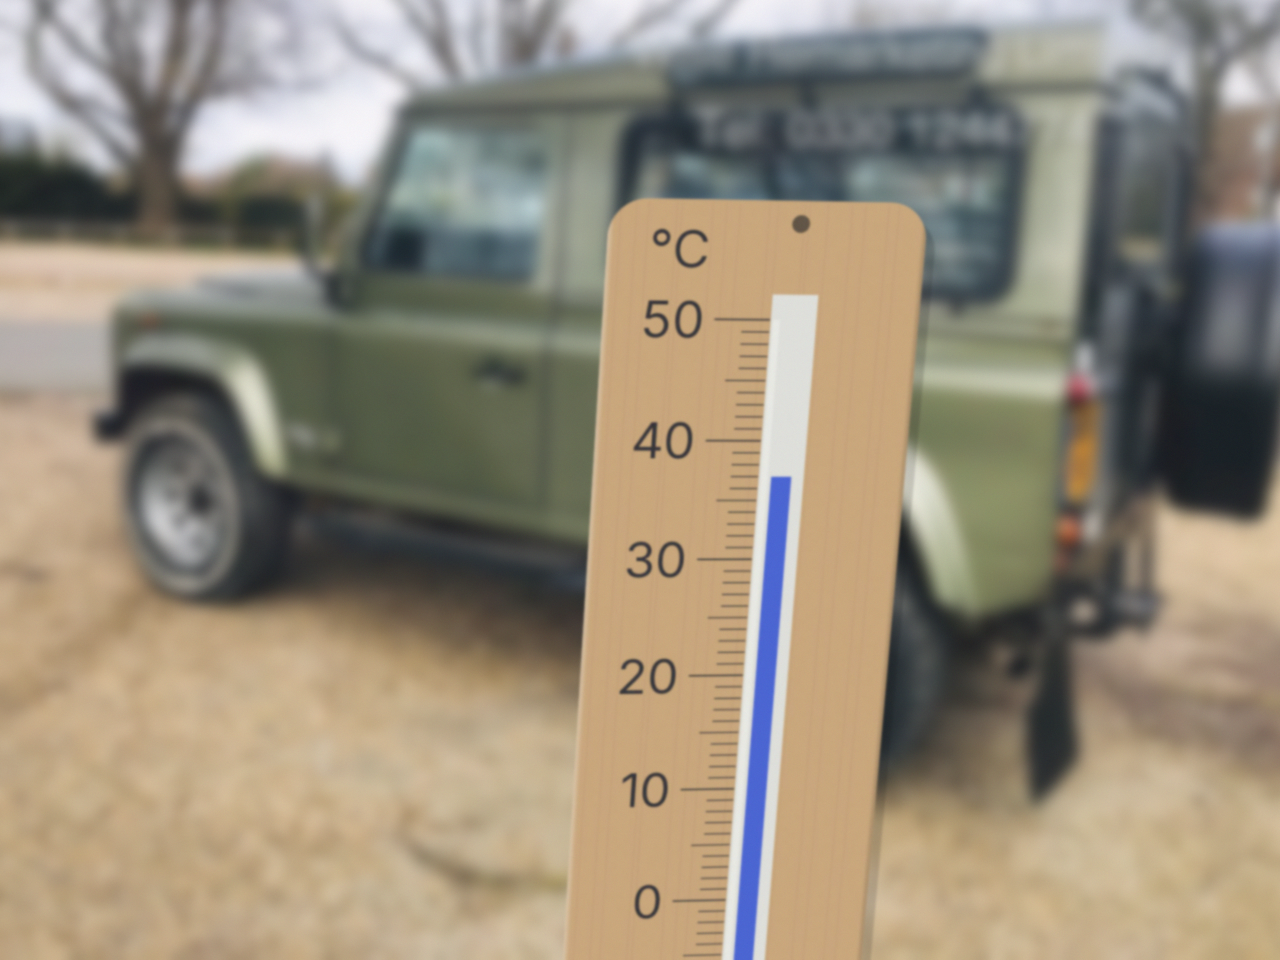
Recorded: °C 37
